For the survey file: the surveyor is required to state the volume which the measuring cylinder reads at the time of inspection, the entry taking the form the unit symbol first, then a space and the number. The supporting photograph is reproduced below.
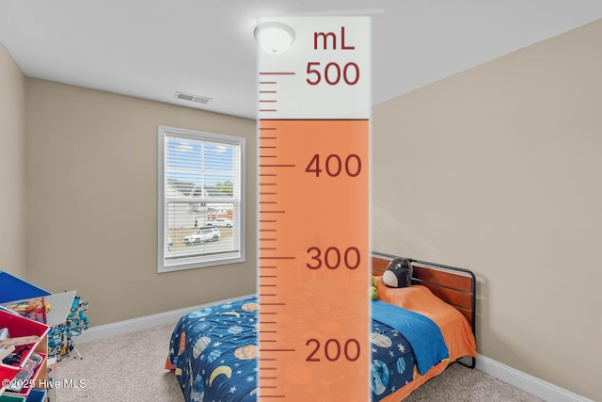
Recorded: mL 450
